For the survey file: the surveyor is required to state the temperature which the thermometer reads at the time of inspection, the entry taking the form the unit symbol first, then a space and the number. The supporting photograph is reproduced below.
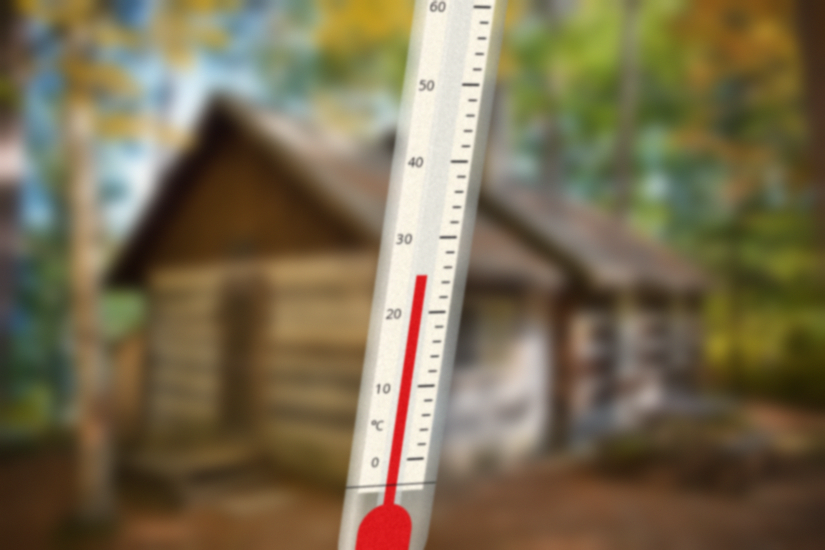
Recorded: °C 25
